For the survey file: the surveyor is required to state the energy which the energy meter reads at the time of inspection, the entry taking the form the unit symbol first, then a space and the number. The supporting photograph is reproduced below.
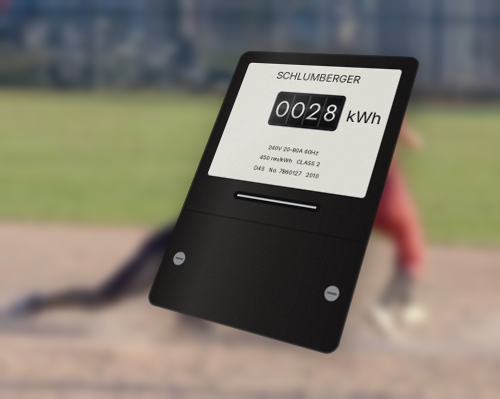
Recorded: kWh 28
